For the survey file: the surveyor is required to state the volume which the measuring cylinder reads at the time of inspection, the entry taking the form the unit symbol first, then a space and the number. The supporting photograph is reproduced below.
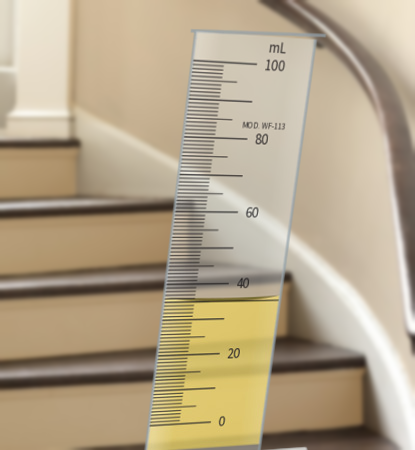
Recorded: mL 35
